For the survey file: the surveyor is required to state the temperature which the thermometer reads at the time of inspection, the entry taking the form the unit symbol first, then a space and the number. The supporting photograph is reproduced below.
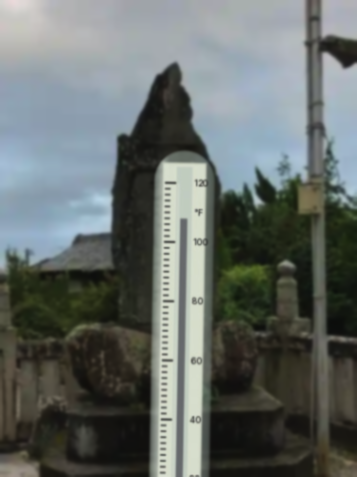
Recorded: °F 108
